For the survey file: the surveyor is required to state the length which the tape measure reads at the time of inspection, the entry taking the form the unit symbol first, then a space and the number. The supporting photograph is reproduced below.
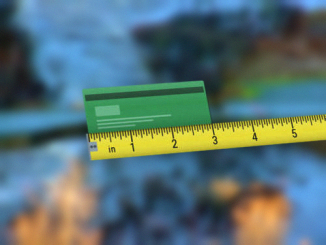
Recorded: in 3
